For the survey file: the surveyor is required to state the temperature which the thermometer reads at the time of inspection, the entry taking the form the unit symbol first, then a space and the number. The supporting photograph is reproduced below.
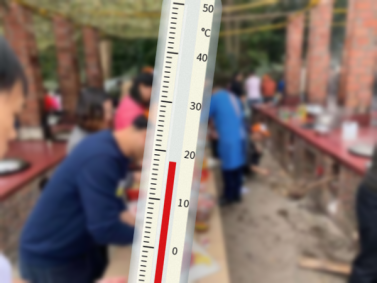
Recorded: °C 18
